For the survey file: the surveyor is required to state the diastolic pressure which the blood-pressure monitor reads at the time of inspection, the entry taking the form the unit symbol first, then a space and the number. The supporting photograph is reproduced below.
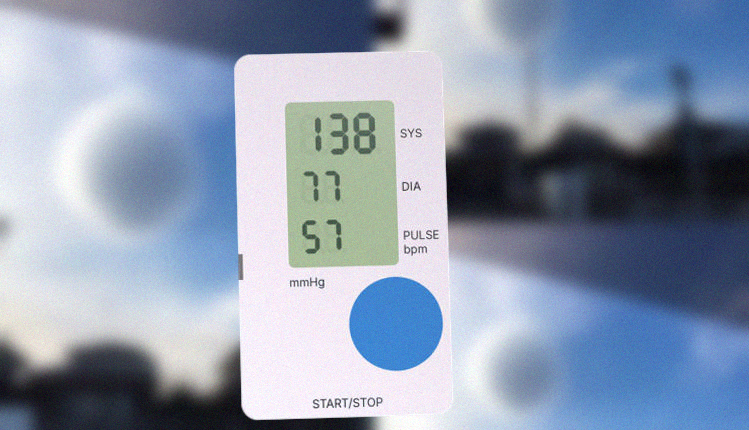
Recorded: mmHg 77
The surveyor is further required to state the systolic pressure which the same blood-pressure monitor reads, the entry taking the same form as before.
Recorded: mmHg 138
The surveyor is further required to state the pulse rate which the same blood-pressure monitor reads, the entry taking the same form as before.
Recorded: bpm 57
